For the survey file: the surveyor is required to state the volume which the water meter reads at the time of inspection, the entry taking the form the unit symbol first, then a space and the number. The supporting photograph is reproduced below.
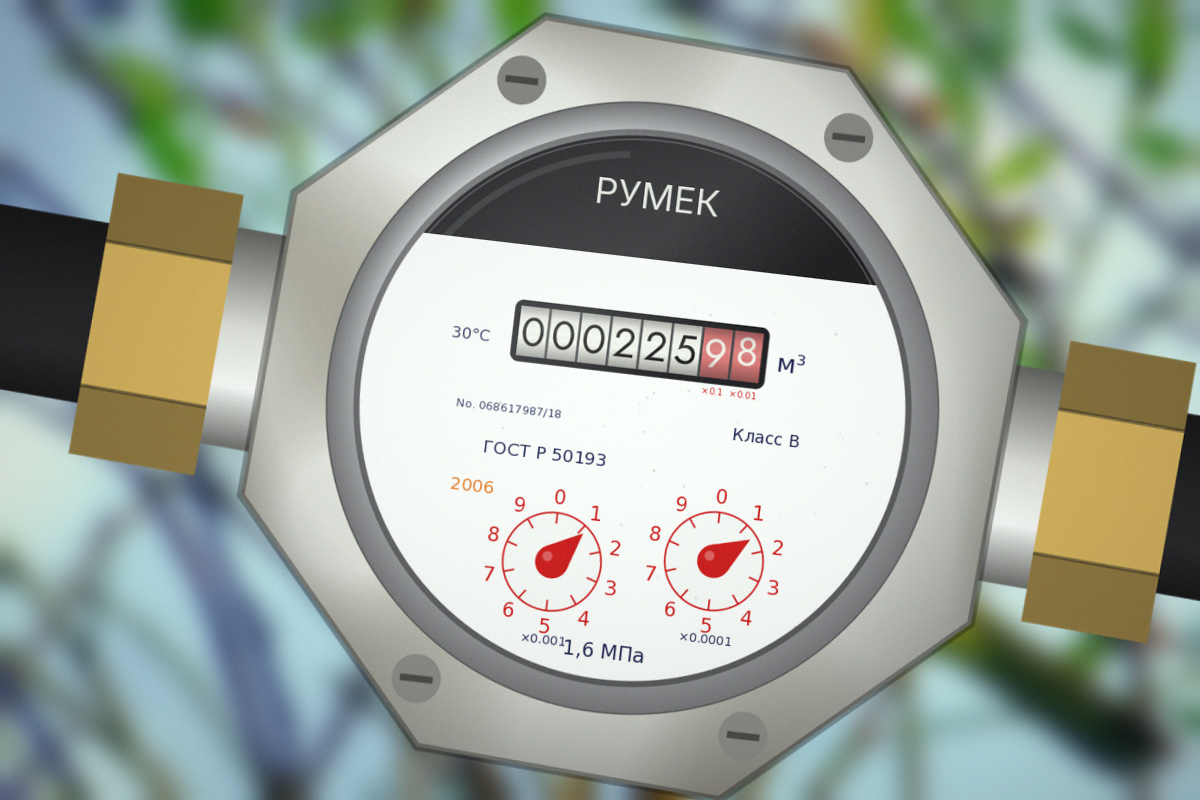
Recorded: m³ 225.9811
